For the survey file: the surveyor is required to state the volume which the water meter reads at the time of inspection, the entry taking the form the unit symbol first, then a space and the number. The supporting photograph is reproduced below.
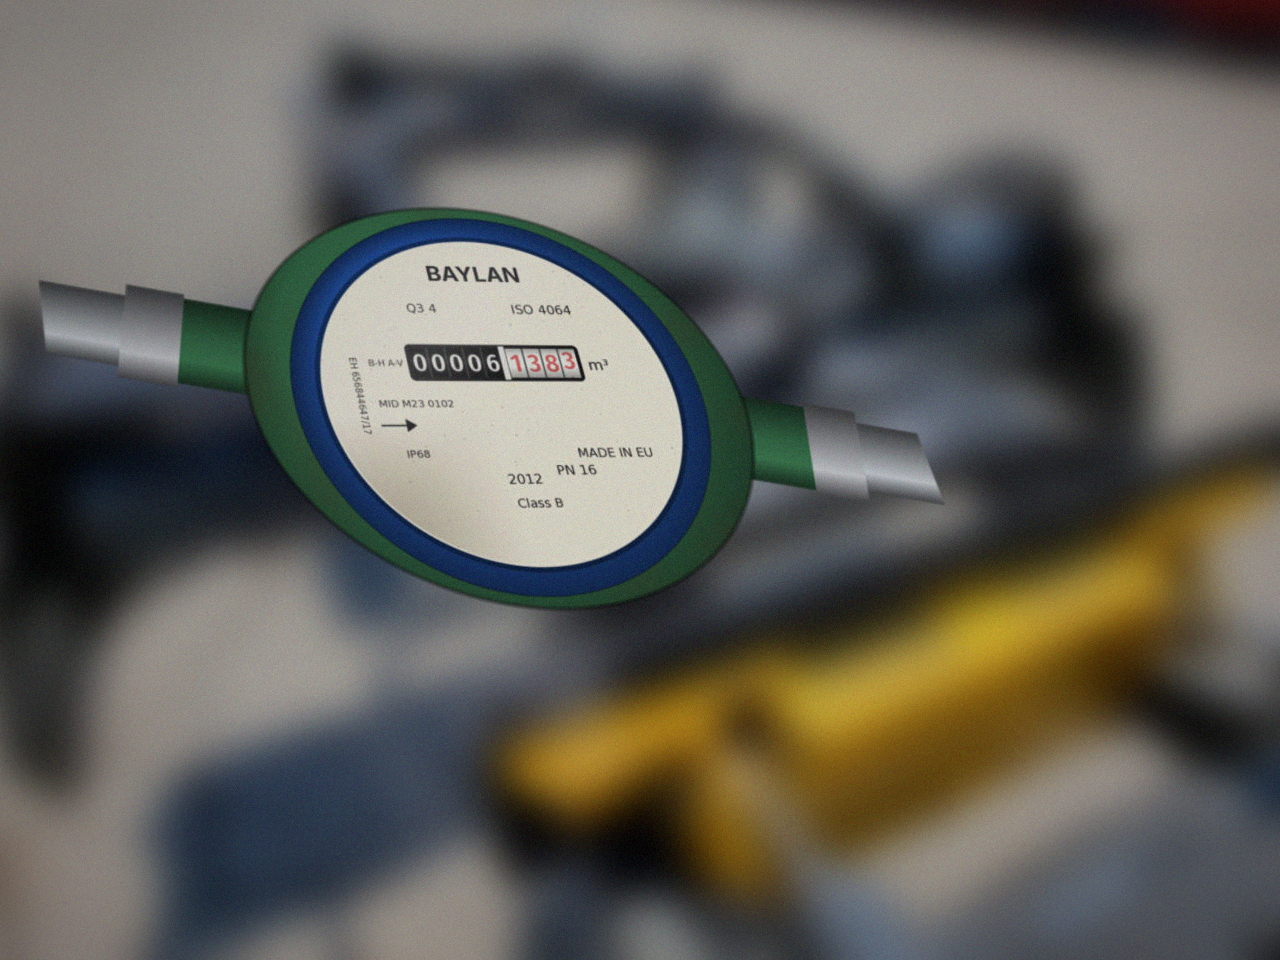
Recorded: m³ 6.1383
